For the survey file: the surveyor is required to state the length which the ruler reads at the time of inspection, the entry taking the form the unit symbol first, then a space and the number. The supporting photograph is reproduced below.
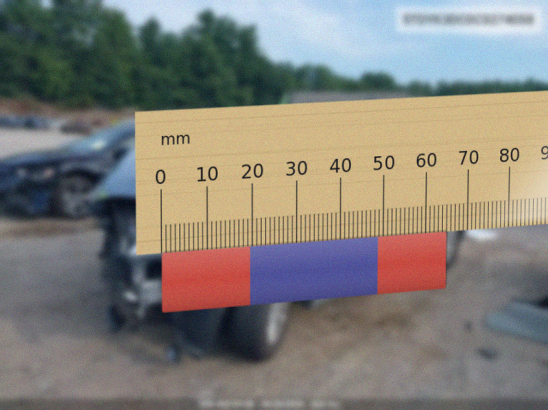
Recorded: mm 65
